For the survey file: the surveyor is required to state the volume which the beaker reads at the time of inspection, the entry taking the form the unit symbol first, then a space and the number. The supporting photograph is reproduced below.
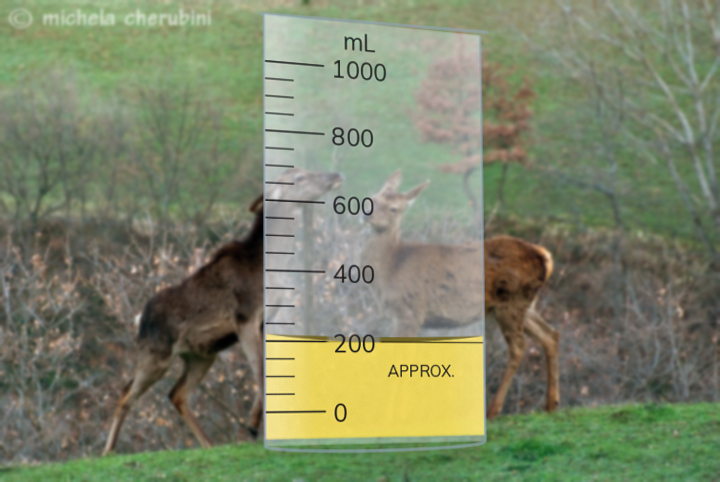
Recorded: mL 200
